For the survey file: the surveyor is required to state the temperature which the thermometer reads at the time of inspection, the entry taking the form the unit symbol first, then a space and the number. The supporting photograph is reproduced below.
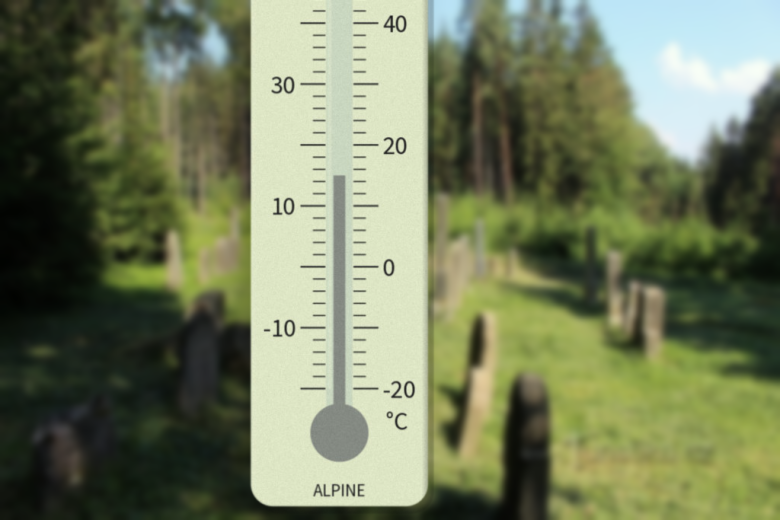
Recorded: °C 15
